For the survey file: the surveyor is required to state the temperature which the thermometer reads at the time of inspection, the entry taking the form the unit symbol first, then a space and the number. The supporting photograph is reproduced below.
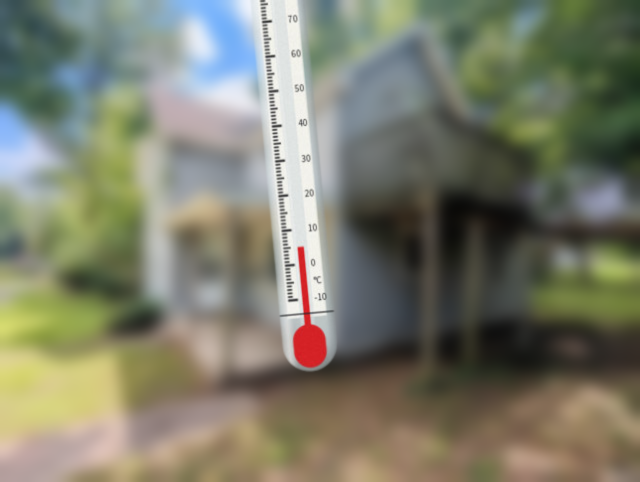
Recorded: °C 5
